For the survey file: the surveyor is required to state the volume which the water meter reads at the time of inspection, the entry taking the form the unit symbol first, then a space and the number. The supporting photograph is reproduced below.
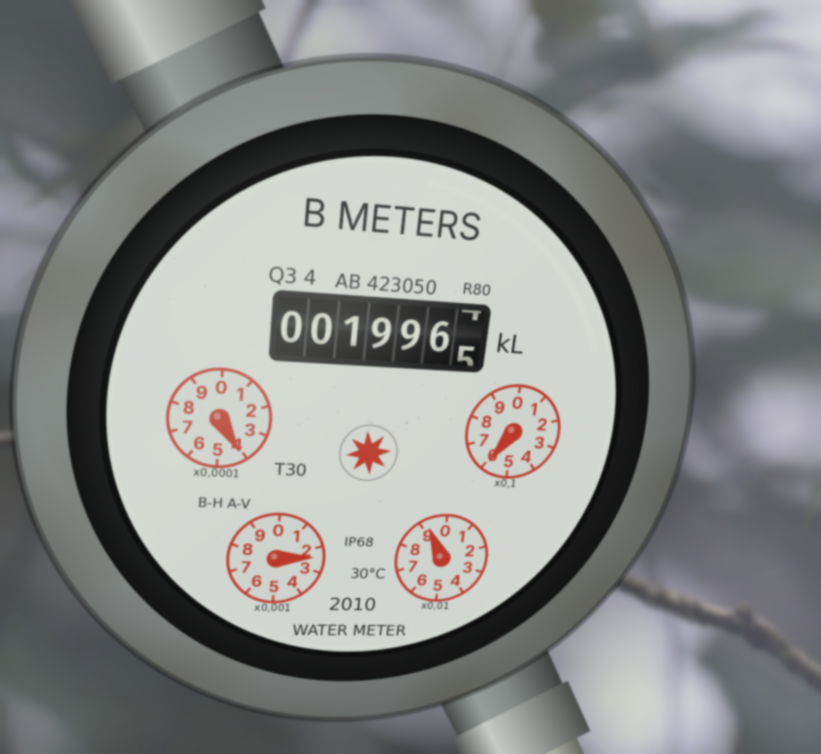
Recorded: kL 19964.5924
